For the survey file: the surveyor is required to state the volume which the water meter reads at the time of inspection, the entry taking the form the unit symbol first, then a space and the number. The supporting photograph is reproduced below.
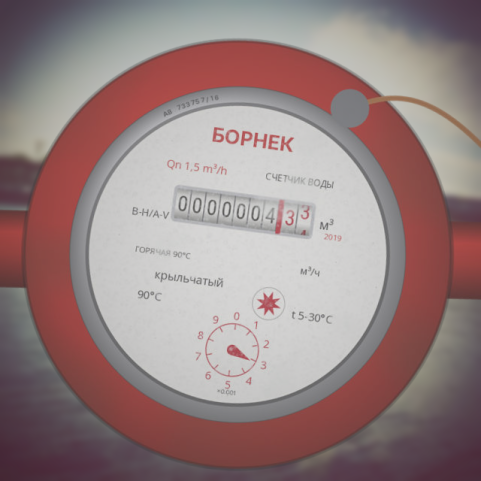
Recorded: m³ 4.333
